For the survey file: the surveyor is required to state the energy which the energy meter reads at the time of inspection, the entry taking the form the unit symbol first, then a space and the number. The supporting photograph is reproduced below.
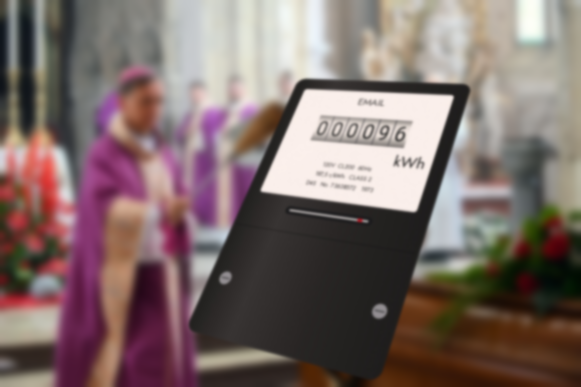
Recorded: kWh 96
